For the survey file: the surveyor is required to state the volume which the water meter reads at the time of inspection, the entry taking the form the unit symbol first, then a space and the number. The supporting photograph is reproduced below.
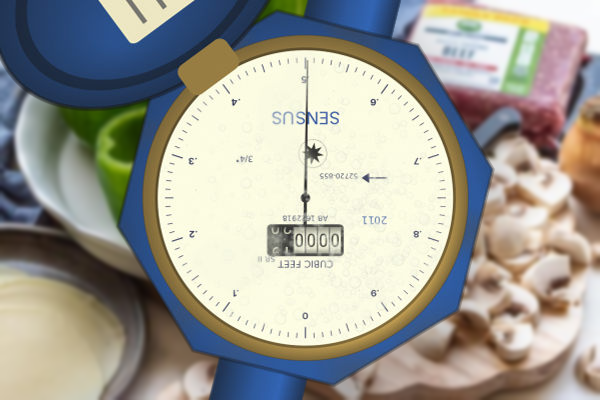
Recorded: ft³ 19.50
